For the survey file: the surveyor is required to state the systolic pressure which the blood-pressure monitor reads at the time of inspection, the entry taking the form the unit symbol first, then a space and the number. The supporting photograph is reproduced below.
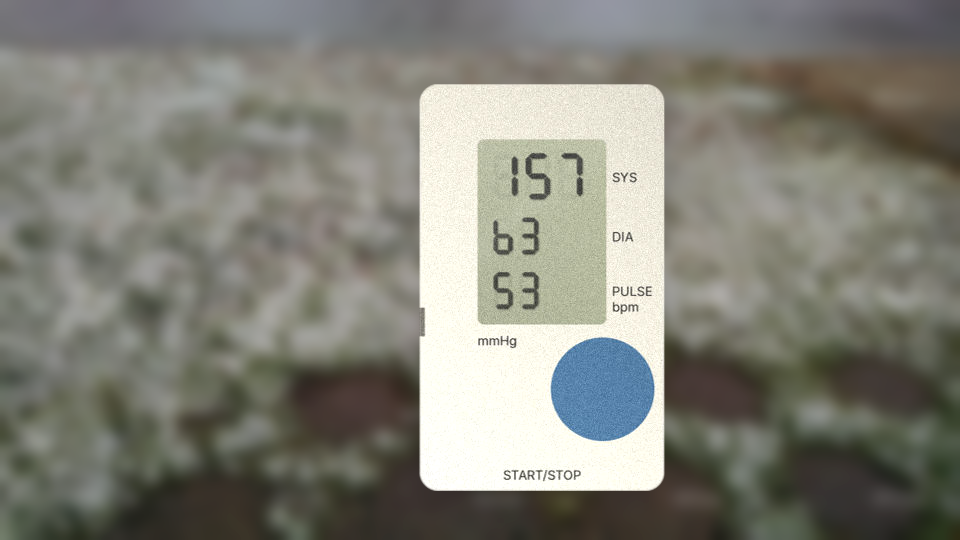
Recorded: mmHg 157
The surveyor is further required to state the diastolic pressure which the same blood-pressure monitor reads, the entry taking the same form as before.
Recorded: mmHg 63
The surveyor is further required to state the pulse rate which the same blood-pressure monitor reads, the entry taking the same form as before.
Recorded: bpm 53
